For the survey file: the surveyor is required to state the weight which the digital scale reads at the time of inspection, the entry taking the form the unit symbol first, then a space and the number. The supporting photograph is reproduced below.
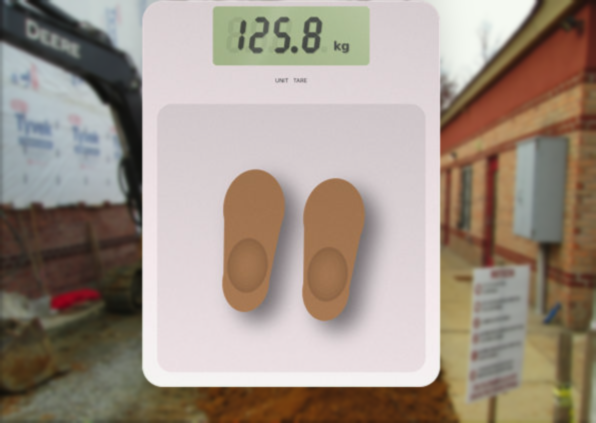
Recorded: kg 125.8
